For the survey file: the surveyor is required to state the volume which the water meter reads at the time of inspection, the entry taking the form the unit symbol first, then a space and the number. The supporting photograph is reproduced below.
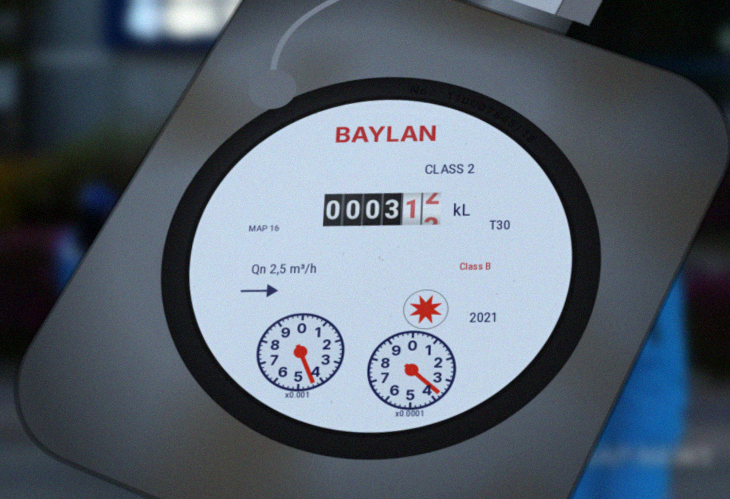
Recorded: kL 3.1243
